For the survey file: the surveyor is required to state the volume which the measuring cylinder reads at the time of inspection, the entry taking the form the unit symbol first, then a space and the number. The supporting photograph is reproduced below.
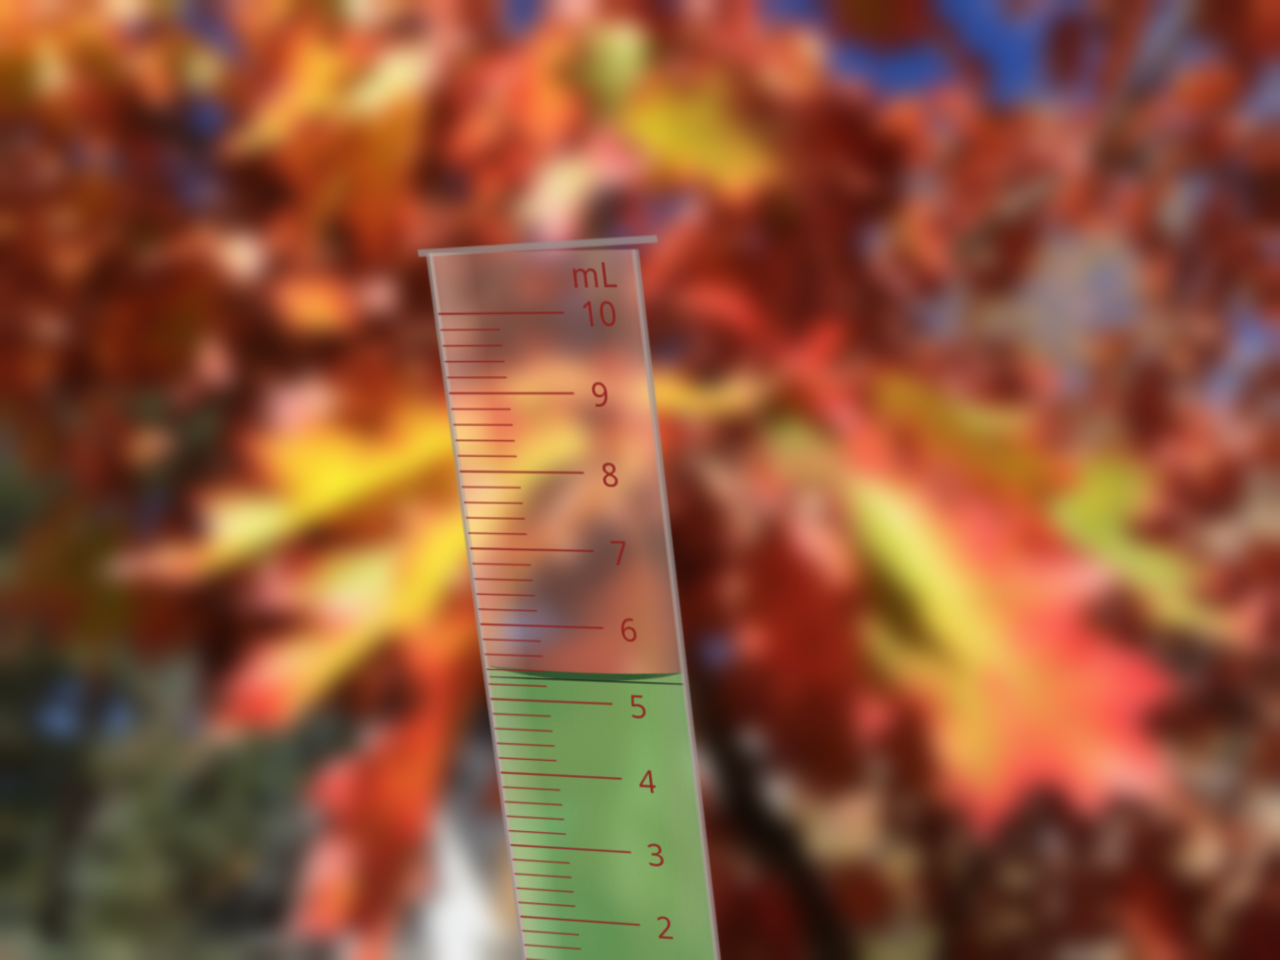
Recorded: mL 5.3
